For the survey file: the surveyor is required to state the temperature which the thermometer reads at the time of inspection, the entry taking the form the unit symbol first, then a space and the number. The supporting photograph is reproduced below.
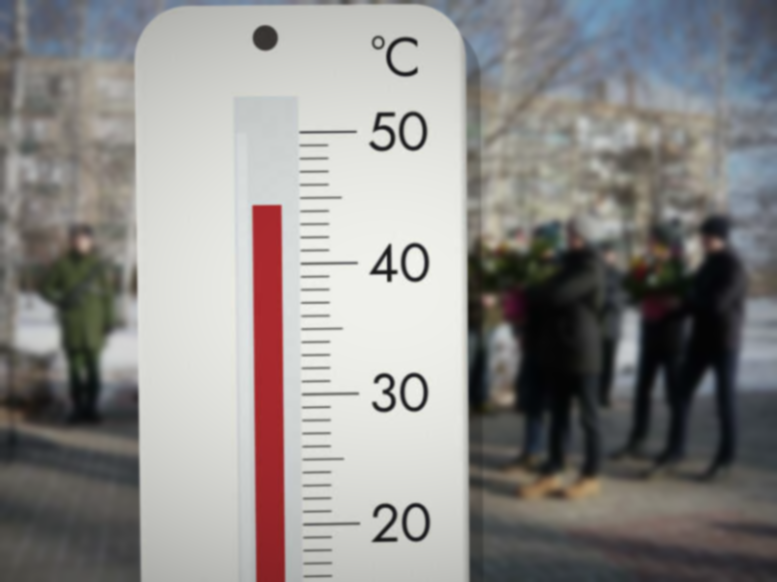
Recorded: °C 44.5
